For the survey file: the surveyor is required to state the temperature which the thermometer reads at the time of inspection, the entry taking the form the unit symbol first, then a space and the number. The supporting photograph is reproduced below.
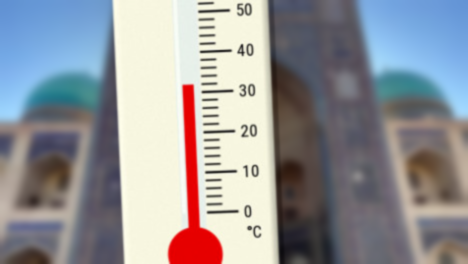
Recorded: °C 32
